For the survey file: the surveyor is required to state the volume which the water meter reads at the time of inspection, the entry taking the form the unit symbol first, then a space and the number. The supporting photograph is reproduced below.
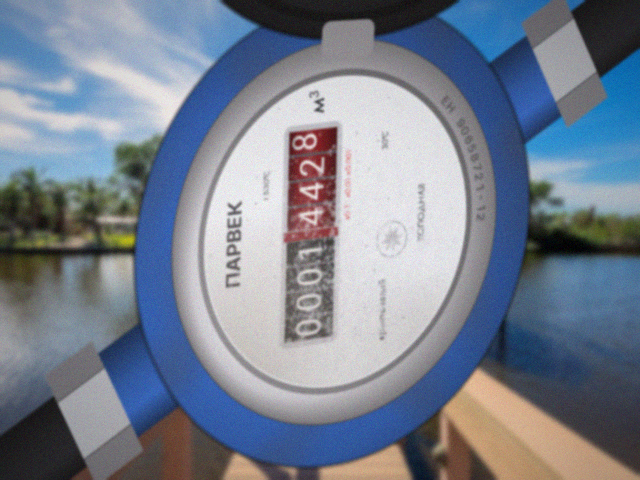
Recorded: m³ 1.4428
